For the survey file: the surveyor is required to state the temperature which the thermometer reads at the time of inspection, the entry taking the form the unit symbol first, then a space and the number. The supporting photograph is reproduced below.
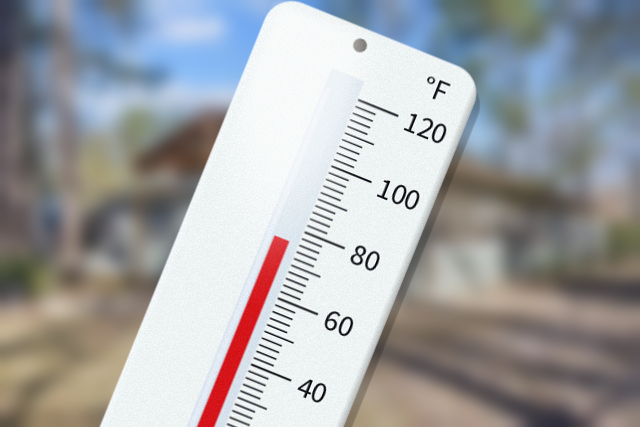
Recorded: °F 76
